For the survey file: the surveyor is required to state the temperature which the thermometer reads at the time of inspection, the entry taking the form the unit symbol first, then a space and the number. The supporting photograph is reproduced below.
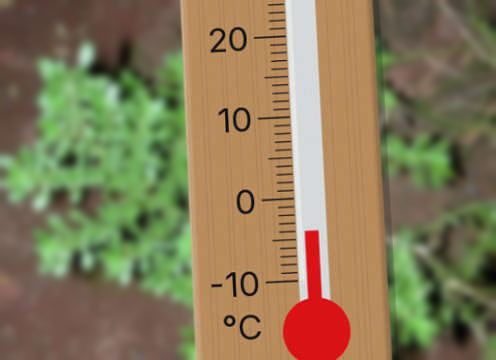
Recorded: °C -4
